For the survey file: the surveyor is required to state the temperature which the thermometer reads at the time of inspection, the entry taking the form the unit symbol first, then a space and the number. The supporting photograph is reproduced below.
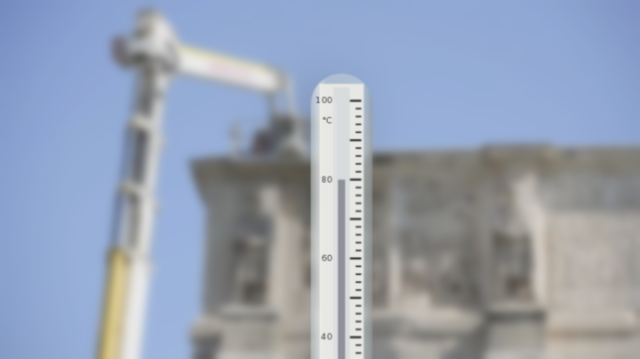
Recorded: °C 80
